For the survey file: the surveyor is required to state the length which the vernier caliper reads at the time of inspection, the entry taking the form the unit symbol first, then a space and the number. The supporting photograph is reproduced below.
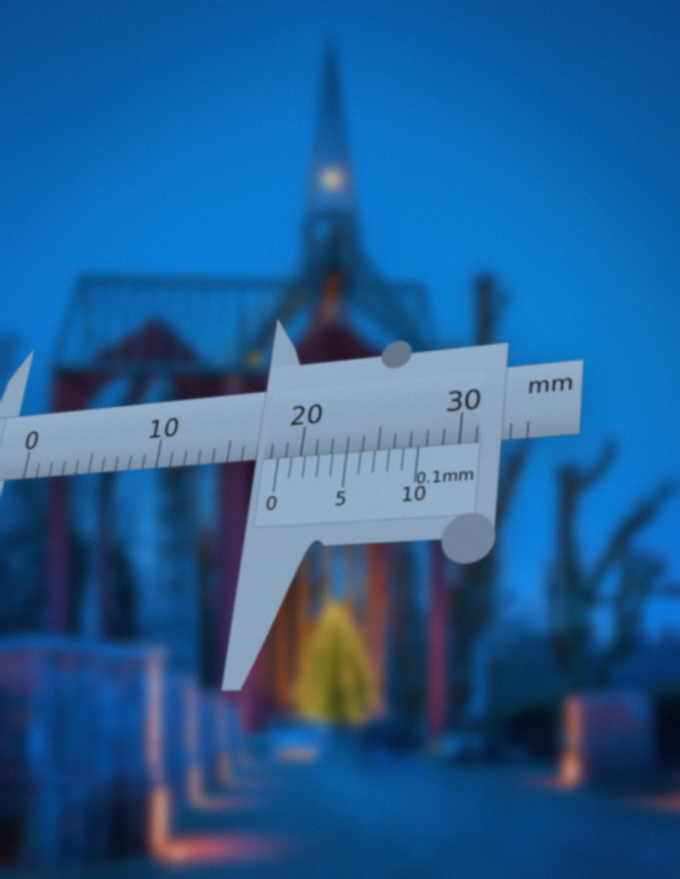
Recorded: mm 18.5
